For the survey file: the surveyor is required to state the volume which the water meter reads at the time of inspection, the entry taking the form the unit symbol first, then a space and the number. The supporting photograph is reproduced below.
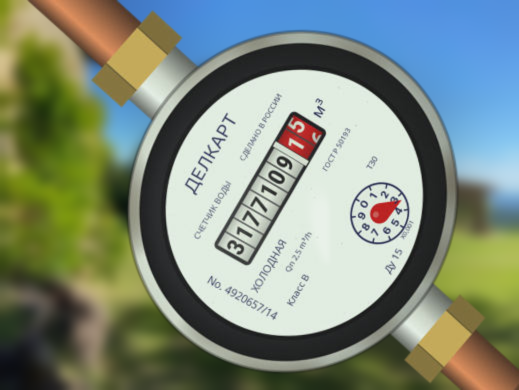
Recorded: m³ 3177109.153
